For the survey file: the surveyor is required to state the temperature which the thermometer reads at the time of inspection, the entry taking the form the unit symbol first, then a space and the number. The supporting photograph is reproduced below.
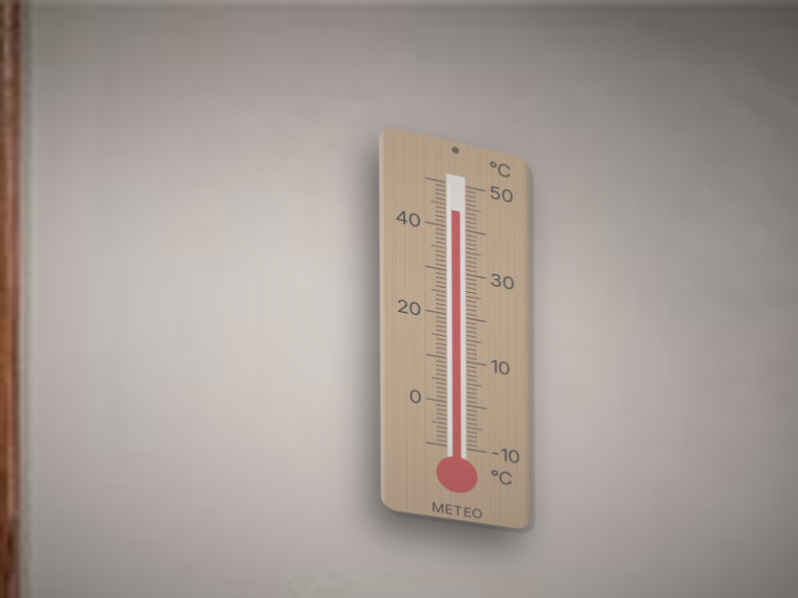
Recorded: °C 44
